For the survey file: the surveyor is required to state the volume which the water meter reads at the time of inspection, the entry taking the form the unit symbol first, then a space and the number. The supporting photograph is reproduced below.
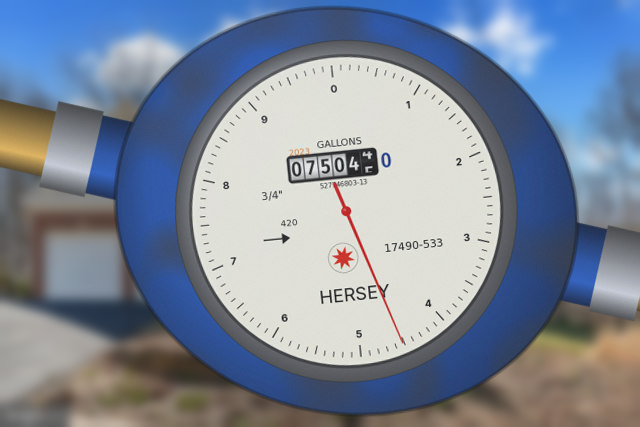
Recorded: gal 750444.5
